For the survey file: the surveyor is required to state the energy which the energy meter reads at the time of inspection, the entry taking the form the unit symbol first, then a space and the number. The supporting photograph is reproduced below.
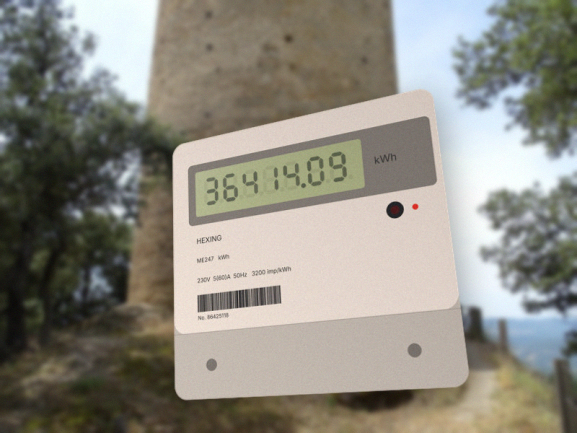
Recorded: kWh 36414.09
